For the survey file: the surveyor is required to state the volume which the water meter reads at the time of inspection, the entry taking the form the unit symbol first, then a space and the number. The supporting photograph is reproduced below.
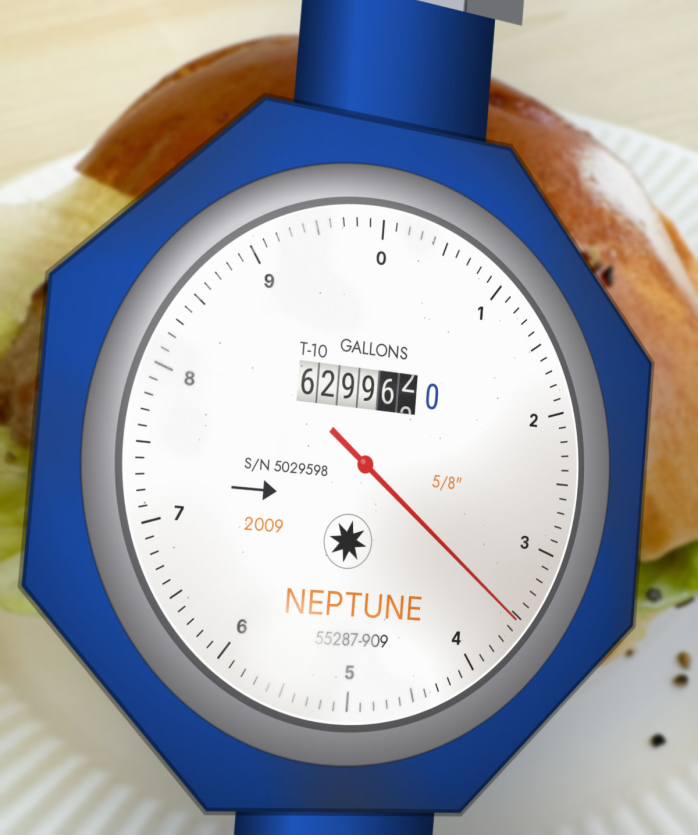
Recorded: gal 6299623.5
